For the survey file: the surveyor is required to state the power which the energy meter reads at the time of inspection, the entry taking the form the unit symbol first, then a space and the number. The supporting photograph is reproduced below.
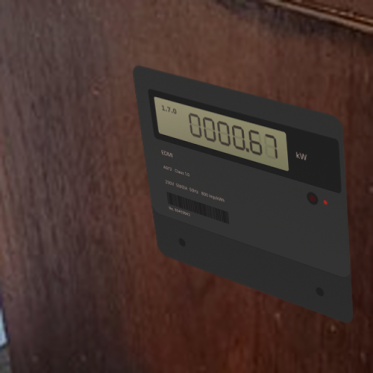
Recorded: kW 0.67
